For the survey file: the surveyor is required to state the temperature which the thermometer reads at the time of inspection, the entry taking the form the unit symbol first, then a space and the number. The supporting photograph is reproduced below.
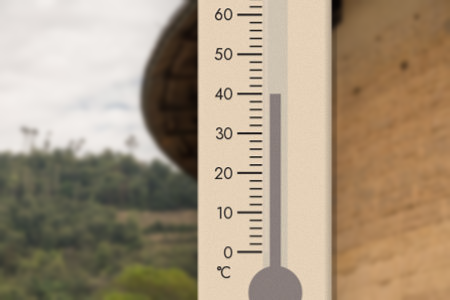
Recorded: °C 40
